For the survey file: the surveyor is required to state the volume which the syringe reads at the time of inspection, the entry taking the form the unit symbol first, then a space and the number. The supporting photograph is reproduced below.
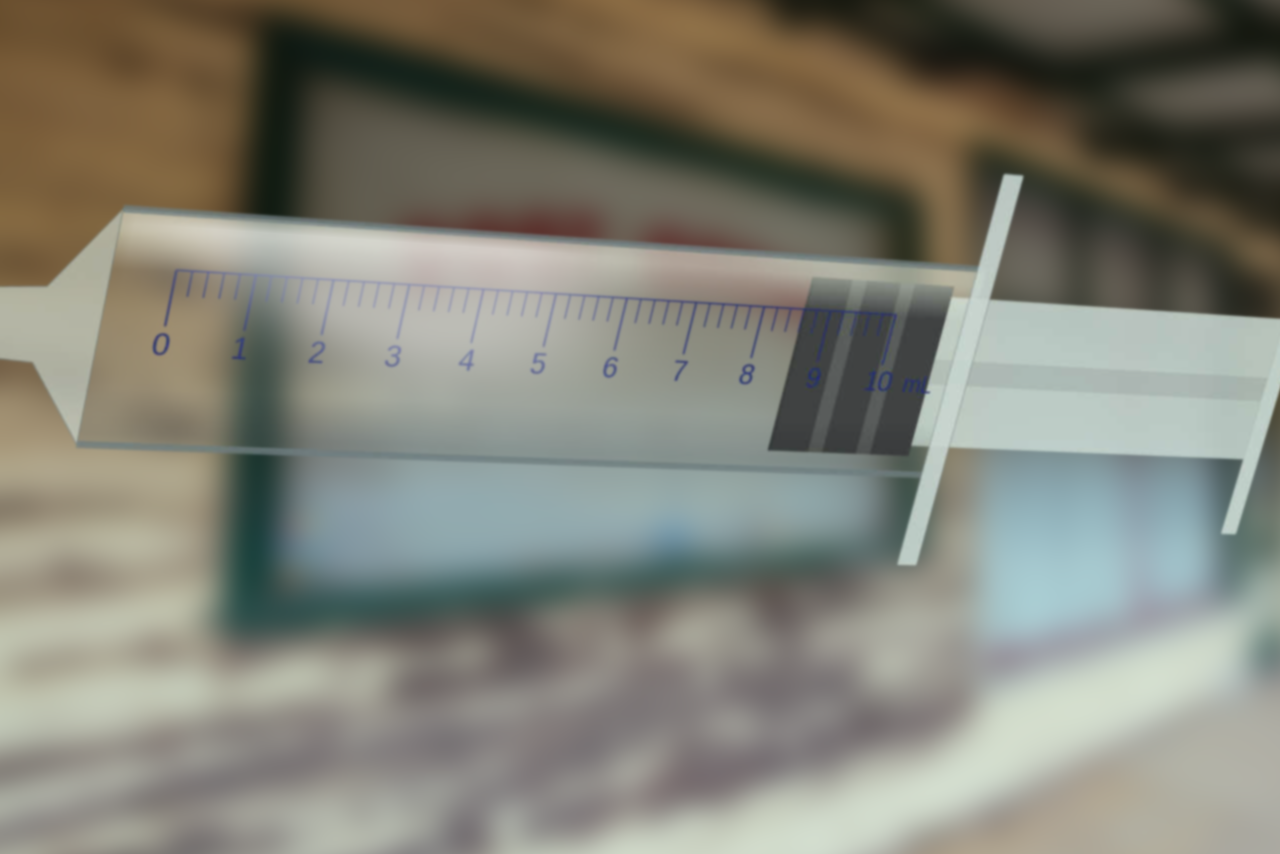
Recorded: mL 8.6
